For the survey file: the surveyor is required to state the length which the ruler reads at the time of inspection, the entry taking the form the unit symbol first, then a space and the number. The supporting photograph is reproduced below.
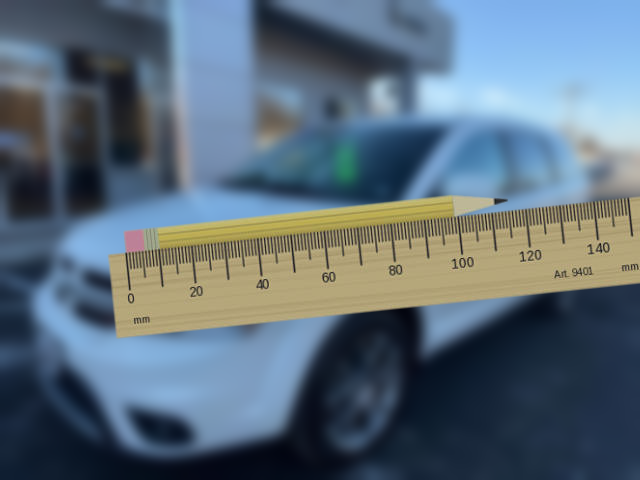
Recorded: mm 115
